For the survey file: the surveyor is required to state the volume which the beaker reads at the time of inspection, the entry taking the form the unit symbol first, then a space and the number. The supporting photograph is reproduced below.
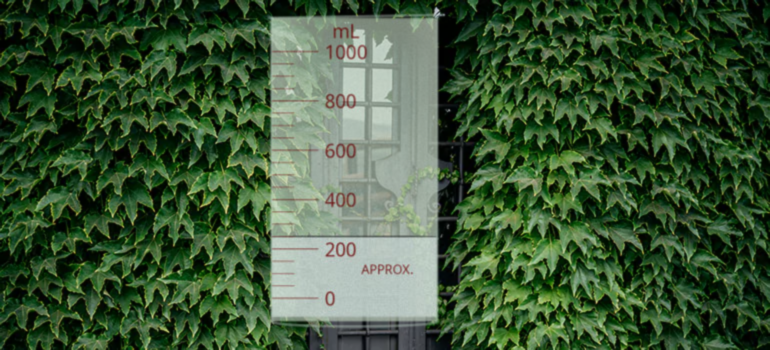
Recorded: mL 250
